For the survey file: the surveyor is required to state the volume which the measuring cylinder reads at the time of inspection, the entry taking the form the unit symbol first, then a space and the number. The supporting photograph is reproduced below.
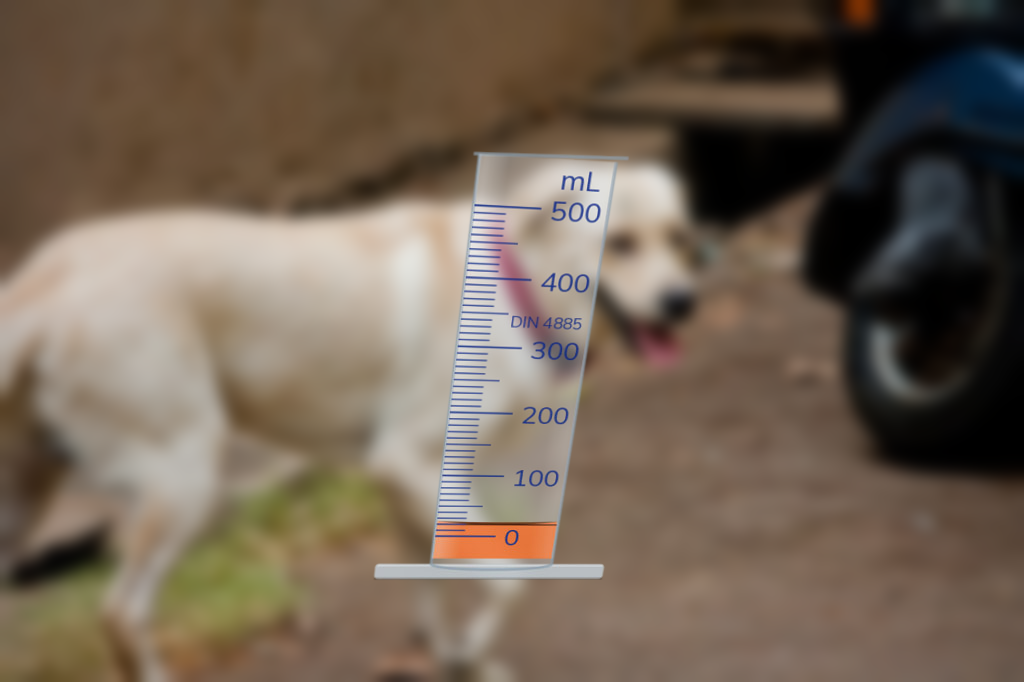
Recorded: mL 20
